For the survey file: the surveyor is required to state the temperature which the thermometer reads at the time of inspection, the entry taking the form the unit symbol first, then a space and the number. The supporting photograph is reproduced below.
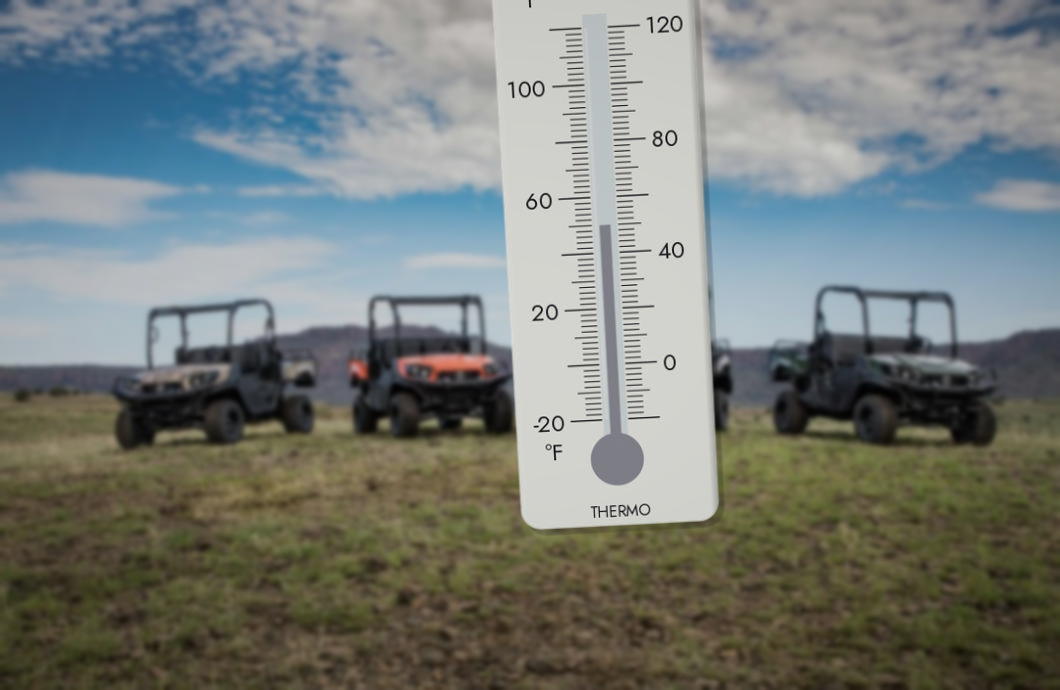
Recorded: °F 50
